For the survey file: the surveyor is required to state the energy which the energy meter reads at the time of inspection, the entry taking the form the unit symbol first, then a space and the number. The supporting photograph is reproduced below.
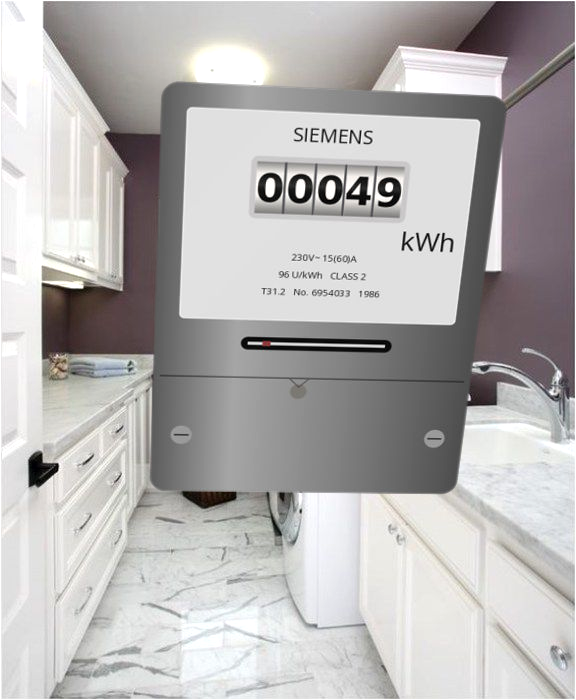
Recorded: kWh 49
